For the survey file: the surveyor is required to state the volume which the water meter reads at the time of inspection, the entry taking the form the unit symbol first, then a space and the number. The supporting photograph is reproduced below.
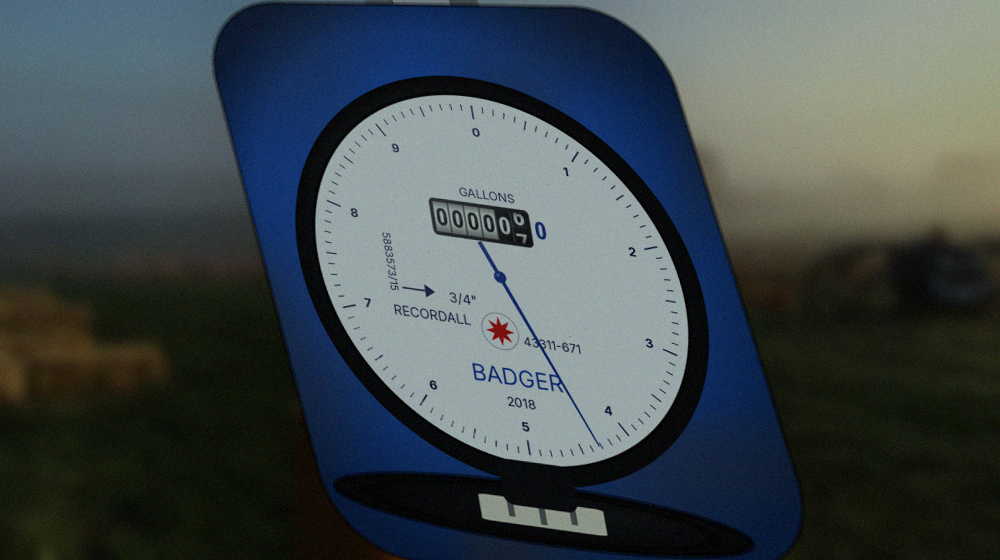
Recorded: gal 64.3
